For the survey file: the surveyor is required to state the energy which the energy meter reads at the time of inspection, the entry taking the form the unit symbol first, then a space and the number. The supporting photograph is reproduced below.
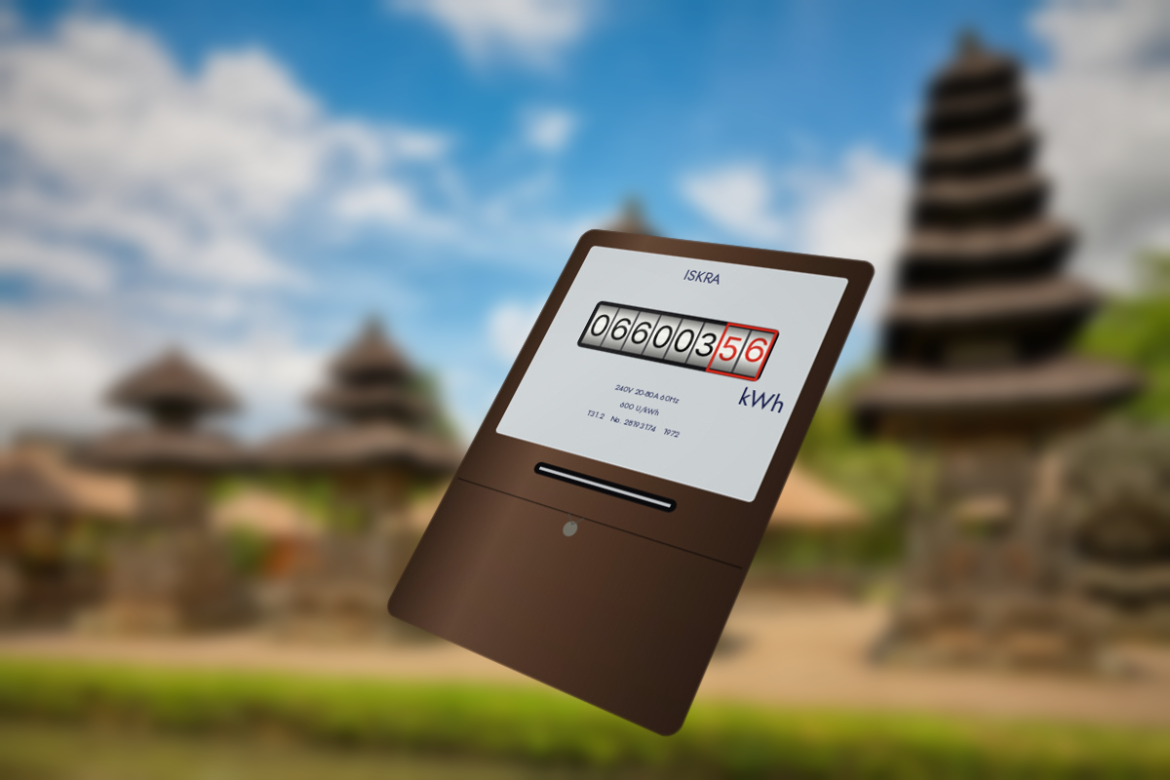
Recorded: kWh 66003.56
